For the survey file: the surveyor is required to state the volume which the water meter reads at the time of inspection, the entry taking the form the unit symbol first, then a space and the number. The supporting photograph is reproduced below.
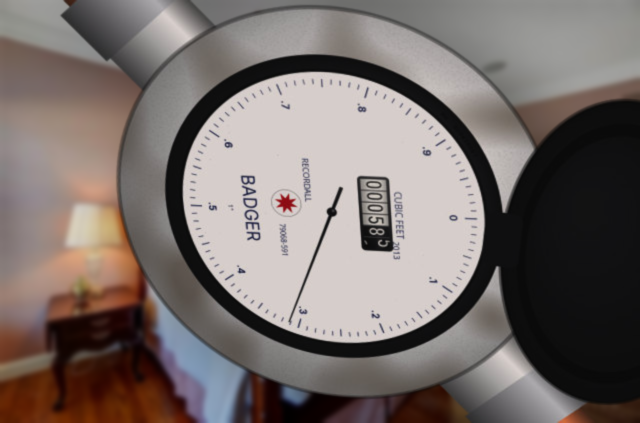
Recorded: ft³ 585.31
